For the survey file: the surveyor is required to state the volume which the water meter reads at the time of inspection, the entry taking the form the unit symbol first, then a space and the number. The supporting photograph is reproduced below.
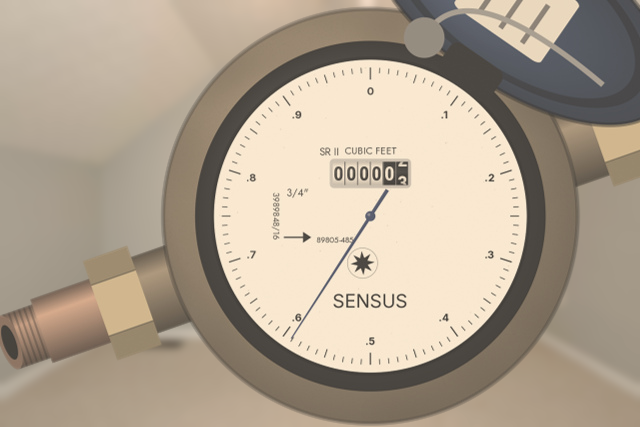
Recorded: ft³ 2.59
